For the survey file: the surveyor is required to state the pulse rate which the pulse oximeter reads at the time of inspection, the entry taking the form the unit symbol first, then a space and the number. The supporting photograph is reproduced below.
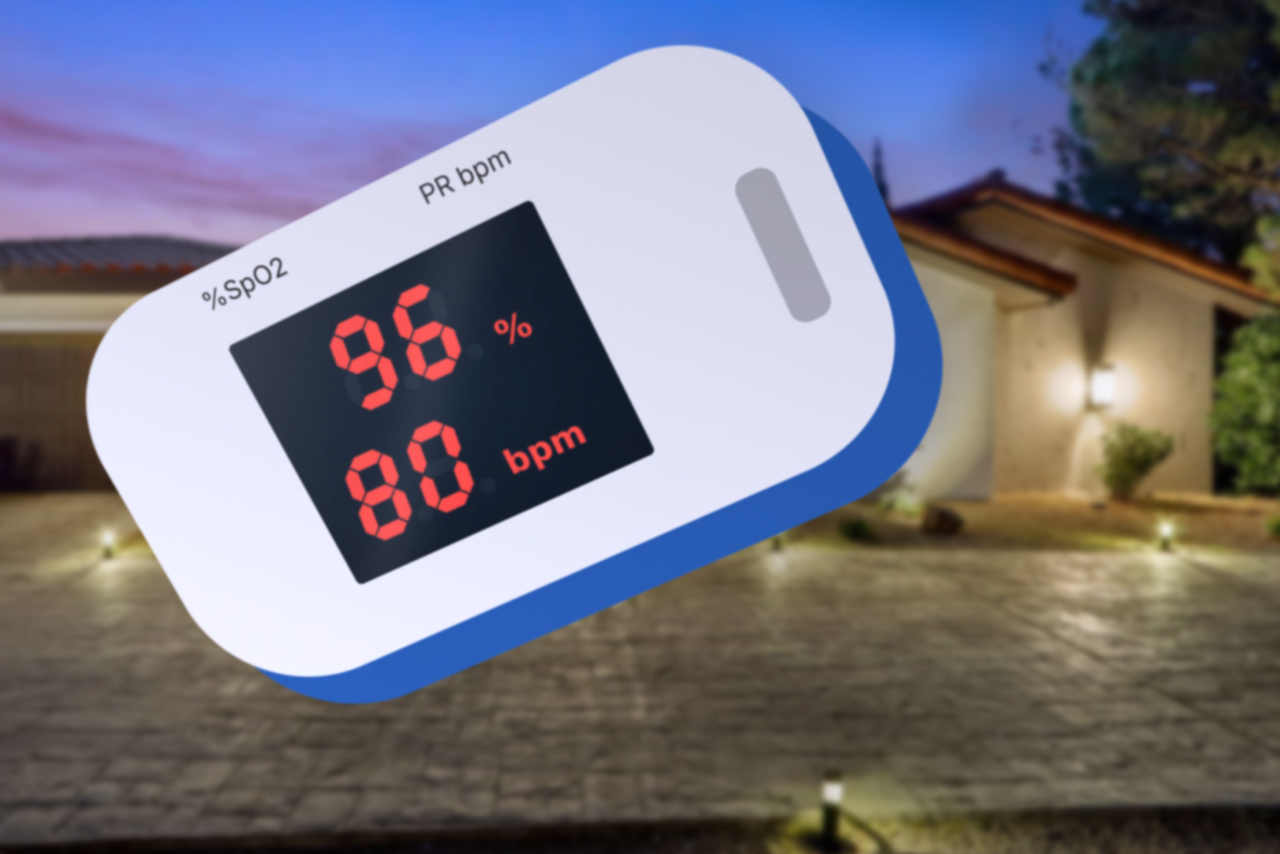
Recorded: bpm 80
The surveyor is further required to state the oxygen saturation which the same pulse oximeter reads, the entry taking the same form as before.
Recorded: % 96
